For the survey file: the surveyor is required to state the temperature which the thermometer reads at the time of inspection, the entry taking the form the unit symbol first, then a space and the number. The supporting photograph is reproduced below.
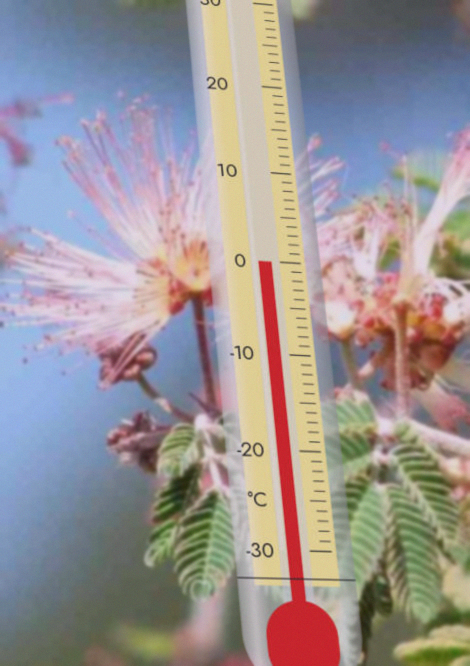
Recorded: °C 0
